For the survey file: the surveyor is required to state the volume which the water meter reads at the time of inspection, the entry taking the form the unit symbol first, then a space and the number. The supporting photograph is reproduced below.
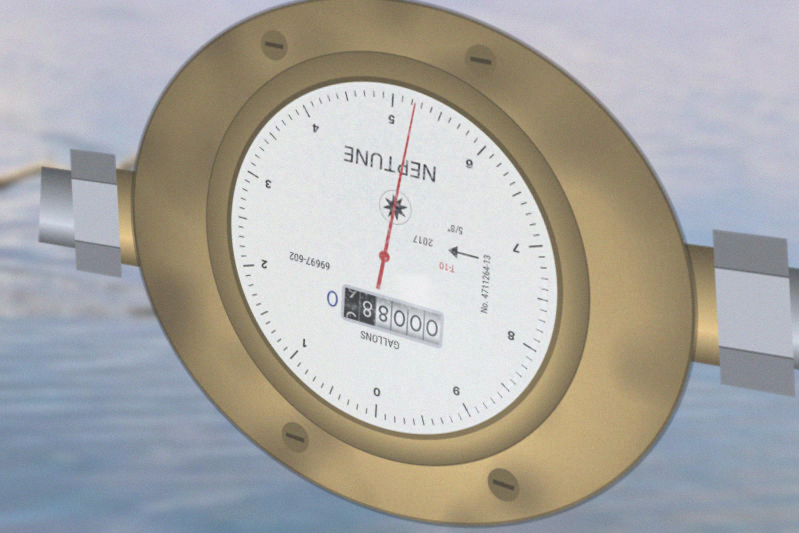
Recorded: gal 8855.2
